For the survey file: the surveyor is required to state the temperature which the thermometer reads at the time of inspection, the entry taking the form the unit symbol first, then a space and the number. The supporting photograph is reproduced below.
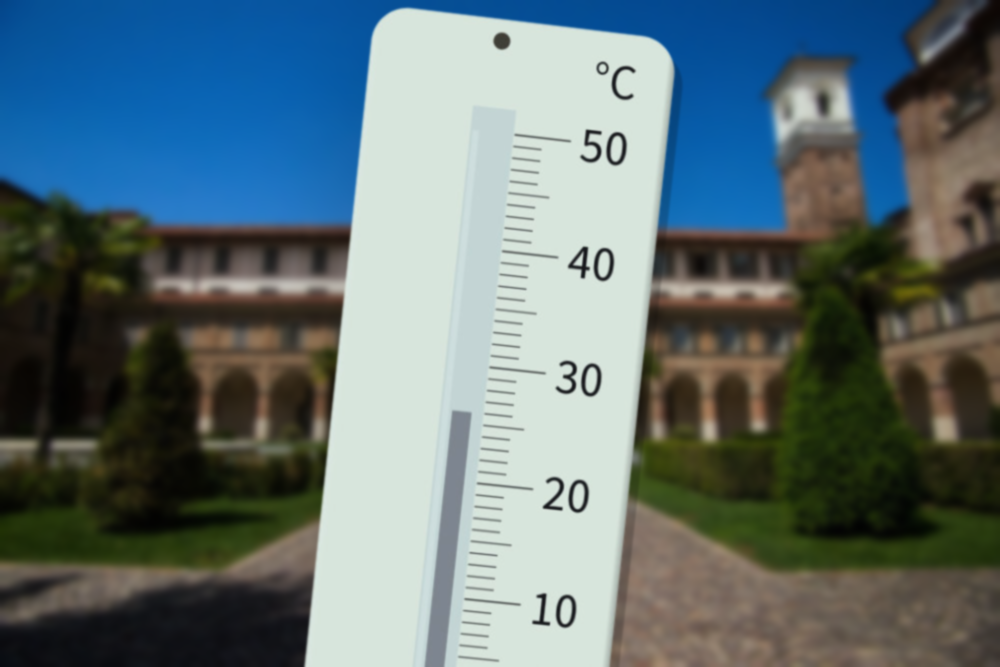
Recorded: °C 26
